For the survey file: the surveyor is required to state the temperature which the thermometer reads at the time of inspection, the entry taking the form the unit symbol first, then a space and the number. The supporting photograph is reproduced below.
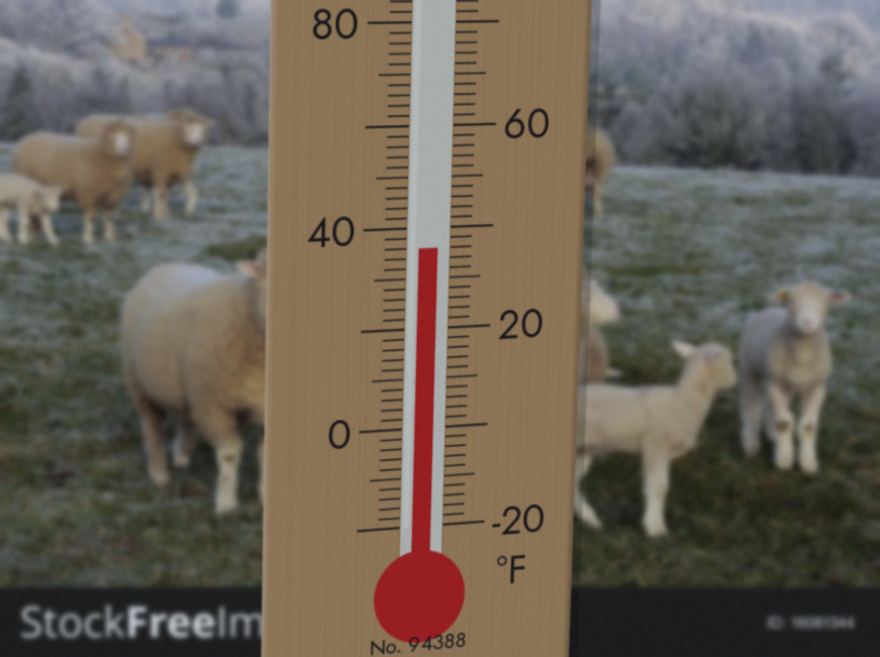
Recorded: °F 36
